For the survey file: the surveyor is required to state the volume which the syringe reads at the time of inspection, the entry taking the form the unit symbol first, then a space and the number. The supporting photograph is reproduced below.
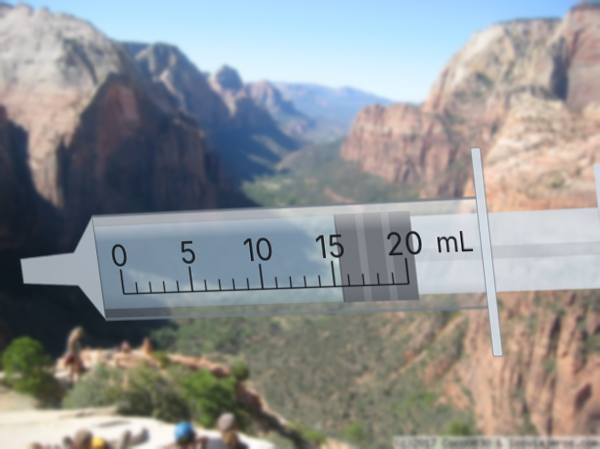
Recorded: mL 15.5
